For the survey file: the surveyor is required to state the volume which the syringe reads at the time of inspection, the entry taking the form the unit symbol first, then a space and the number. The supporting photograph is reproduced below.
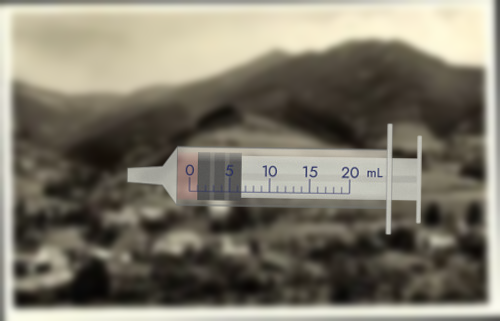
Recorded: mL 1
